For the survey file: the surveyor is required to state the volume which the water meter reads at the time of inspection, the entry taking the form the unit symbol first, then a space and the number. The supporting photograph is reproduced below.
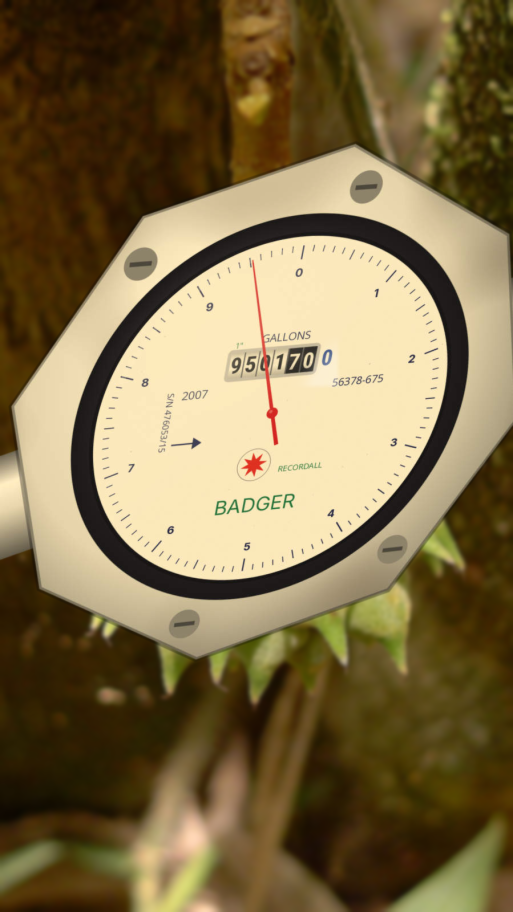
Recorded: gal 9501699.5
